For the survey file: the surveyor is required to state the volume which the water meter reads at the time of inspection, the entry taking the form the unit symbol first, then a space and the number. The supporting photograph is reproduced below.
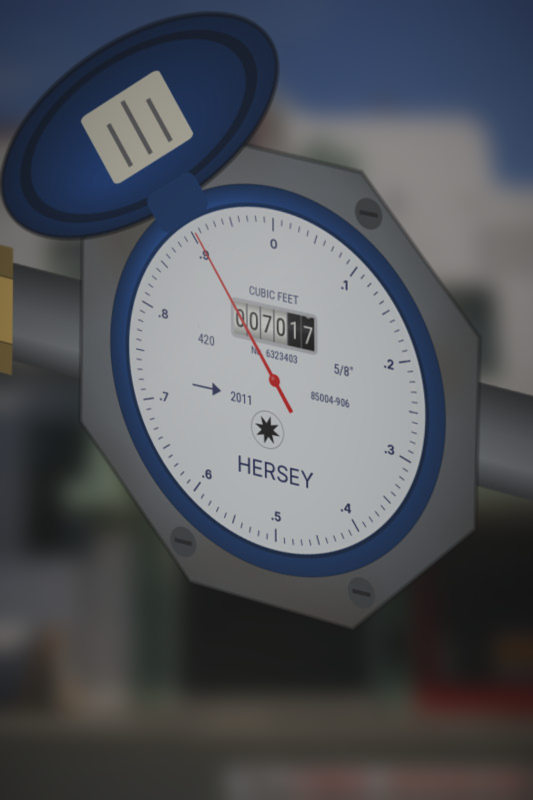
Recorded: ft³ 7016.90
